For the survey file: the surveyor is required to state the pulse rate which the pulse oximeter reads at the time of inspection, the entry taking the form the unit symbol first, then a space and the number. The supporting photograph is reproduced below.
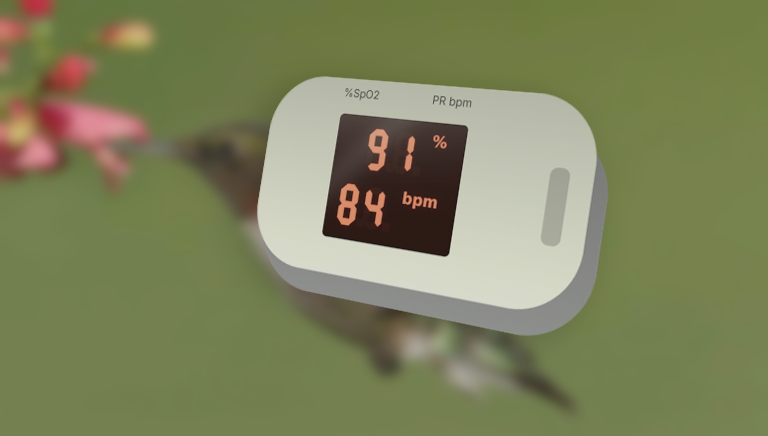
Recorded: bpm 84
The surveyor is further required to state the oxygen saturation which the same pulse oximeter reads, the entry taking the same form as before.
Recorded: % 91
